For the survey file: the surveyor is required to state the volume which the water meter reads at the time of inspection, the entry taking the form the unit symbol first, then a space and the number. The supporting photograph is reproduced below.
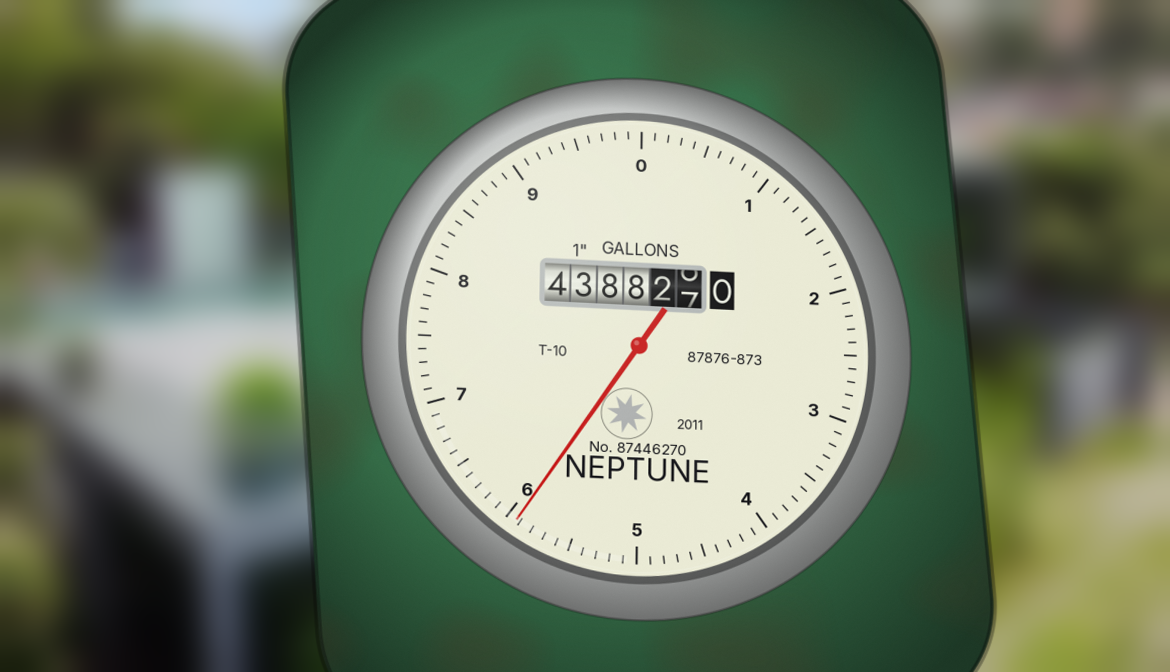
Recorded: gal 4388265.9
